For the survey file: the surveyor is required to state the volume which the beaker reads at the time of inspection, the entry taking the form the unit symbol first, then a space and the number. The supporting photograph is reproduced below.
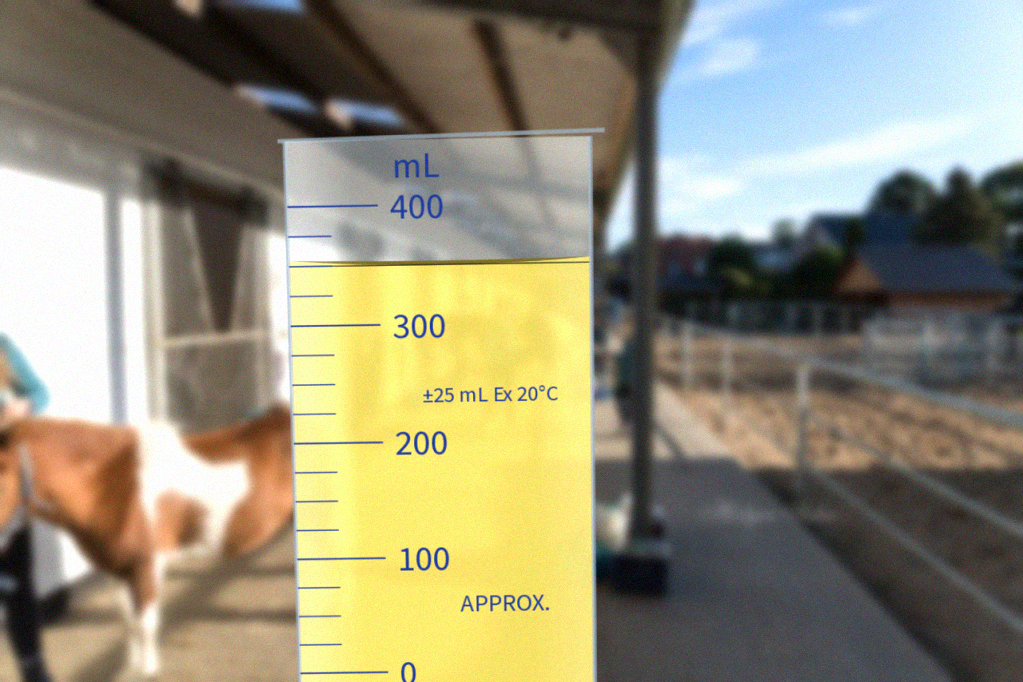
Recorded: mL 350
